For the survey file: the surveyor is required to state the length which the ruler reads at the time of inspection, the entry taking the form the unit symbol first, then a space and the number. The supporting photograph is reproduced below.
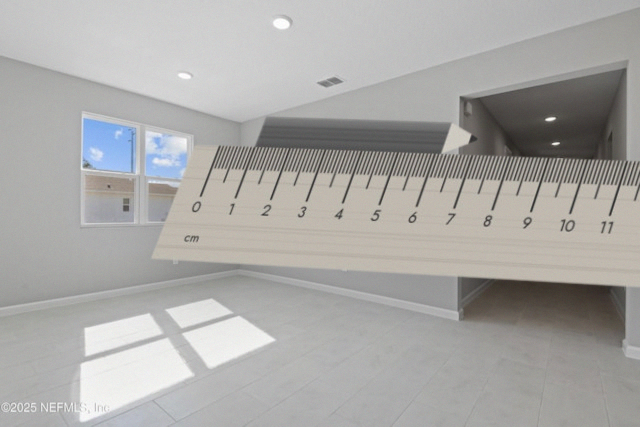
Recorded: cm 6
